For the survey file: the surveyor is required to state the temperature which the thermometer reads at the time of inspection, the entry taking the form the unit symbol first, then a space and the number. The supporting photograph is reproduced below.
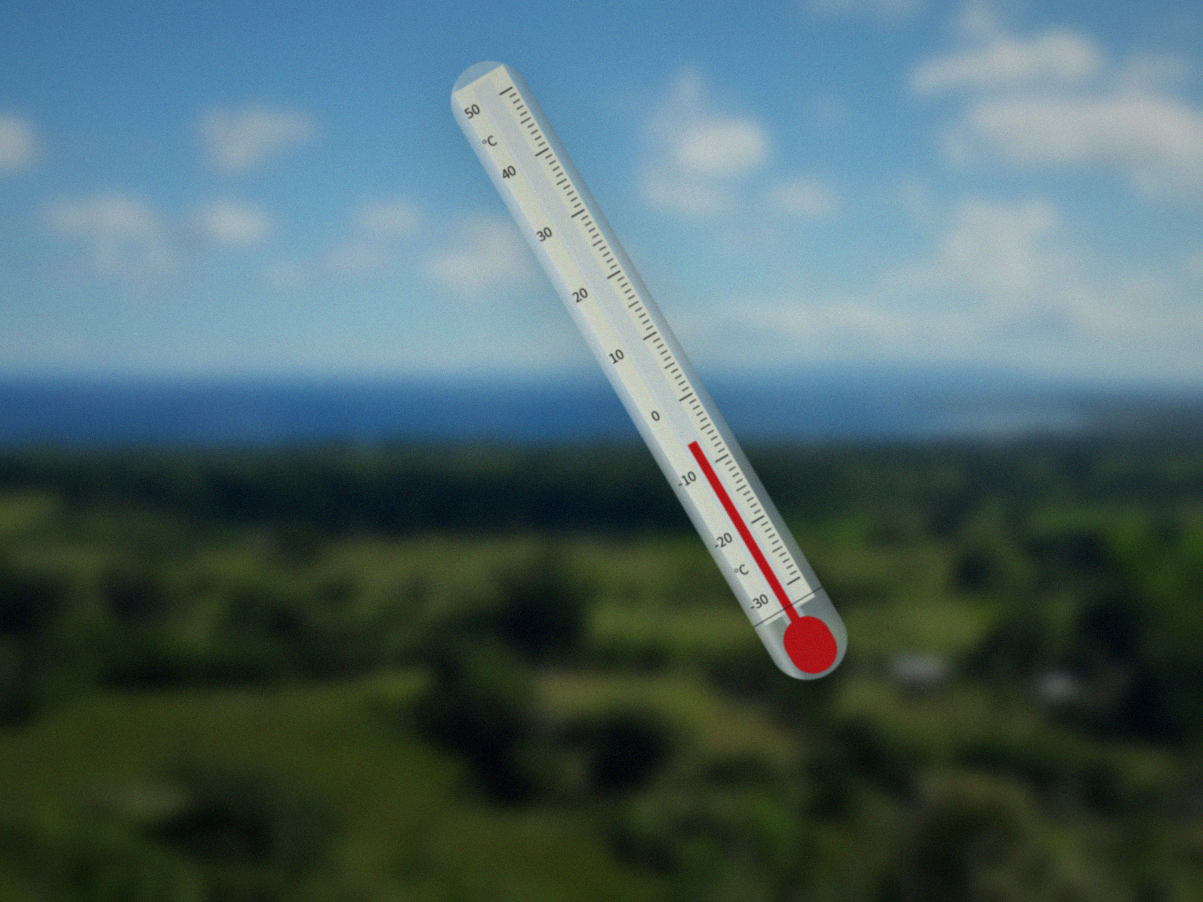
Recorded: °C -6
